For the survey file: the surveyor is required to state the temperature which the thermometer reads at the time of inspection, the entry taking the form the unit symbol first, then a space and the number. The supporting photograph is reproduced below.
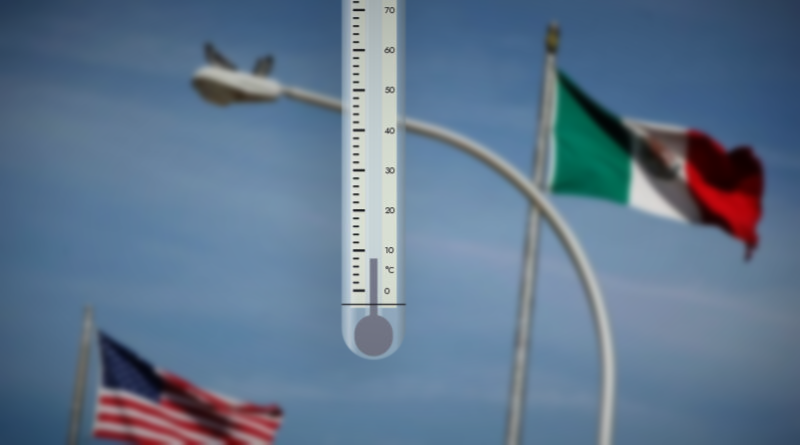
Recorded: °C 8
